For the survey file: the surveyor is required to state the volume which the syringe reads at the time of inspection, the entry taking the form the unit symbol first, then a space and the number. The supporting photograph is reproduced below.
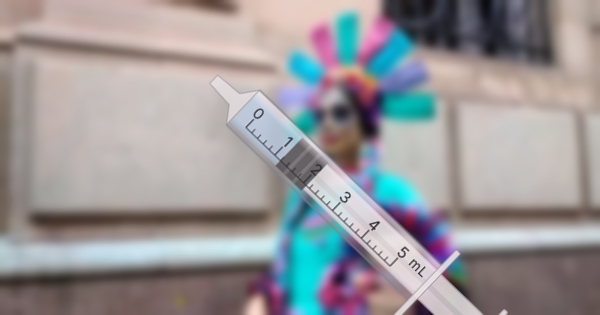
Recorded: mL 1.2
